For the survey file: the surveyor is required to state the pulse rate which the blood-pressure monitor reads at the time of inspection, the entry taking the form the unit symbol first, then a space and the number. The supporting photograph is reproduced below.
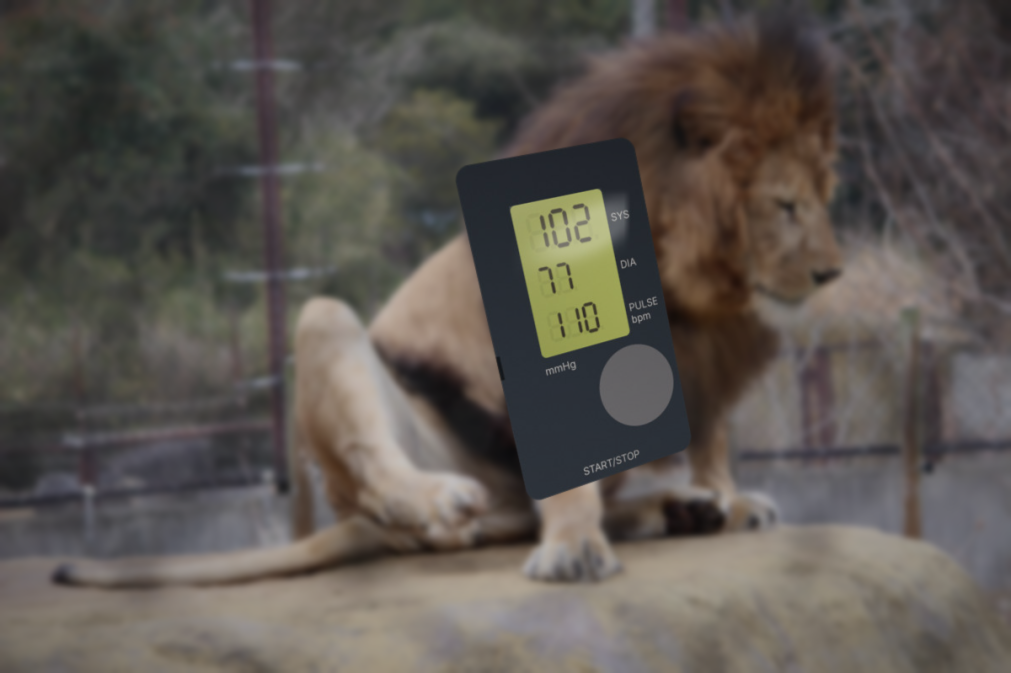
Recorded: bpm 110
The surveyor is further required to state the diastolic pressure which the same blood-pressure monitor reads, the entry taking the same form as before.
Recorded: mmHg 77
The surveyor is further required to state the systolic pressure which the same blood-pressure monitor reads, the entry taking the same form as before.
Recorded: mmHg 102
